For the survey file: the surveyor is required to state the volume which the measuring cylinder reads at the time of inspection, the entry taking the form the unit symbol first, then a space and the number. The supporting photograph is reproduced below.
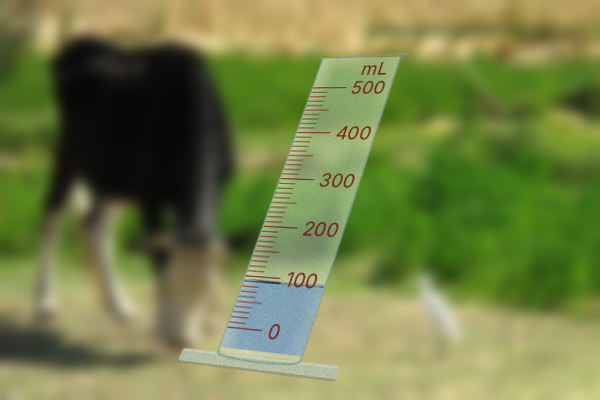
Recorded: mL 90
